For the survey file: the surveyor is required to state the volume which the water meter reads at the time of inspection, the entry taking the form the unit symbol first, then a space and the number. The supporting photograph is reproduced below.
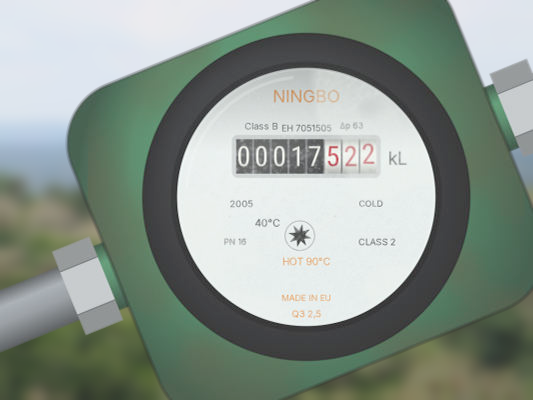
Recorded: kL 17.522
